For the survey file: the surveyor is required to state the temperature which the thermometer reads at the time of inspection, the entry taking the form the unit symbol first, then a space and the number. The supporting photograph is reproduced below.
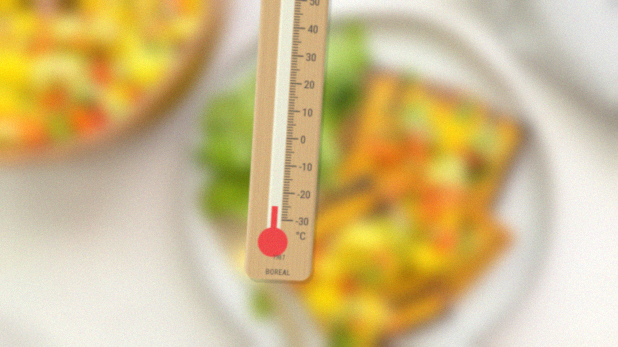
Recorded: °C -25
